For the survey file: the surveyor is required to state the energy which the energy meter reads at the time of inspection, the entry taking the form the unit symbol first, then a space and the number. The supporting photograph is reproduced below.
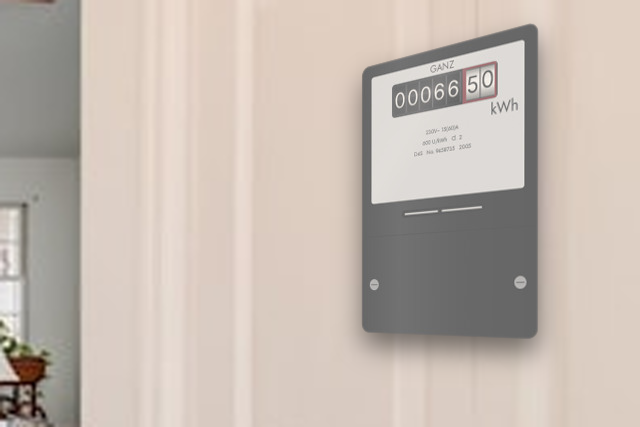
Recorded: kWh 66.50
